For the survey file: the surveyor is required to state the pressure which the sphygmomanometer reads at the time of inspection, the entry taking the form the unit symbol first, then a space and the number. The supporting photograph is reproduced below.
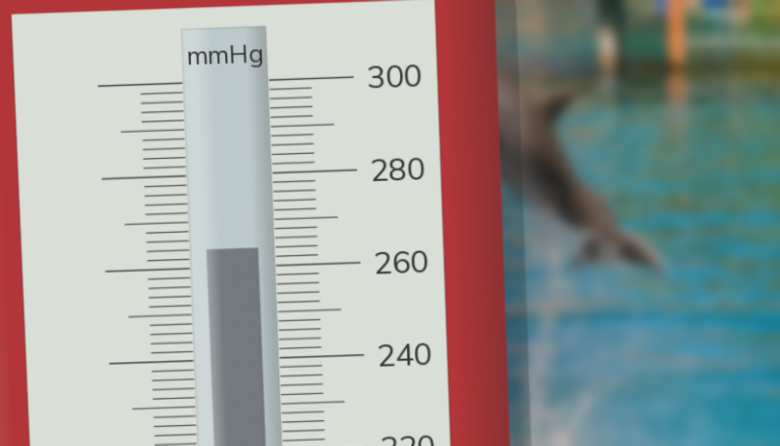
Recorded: mmHg 264
